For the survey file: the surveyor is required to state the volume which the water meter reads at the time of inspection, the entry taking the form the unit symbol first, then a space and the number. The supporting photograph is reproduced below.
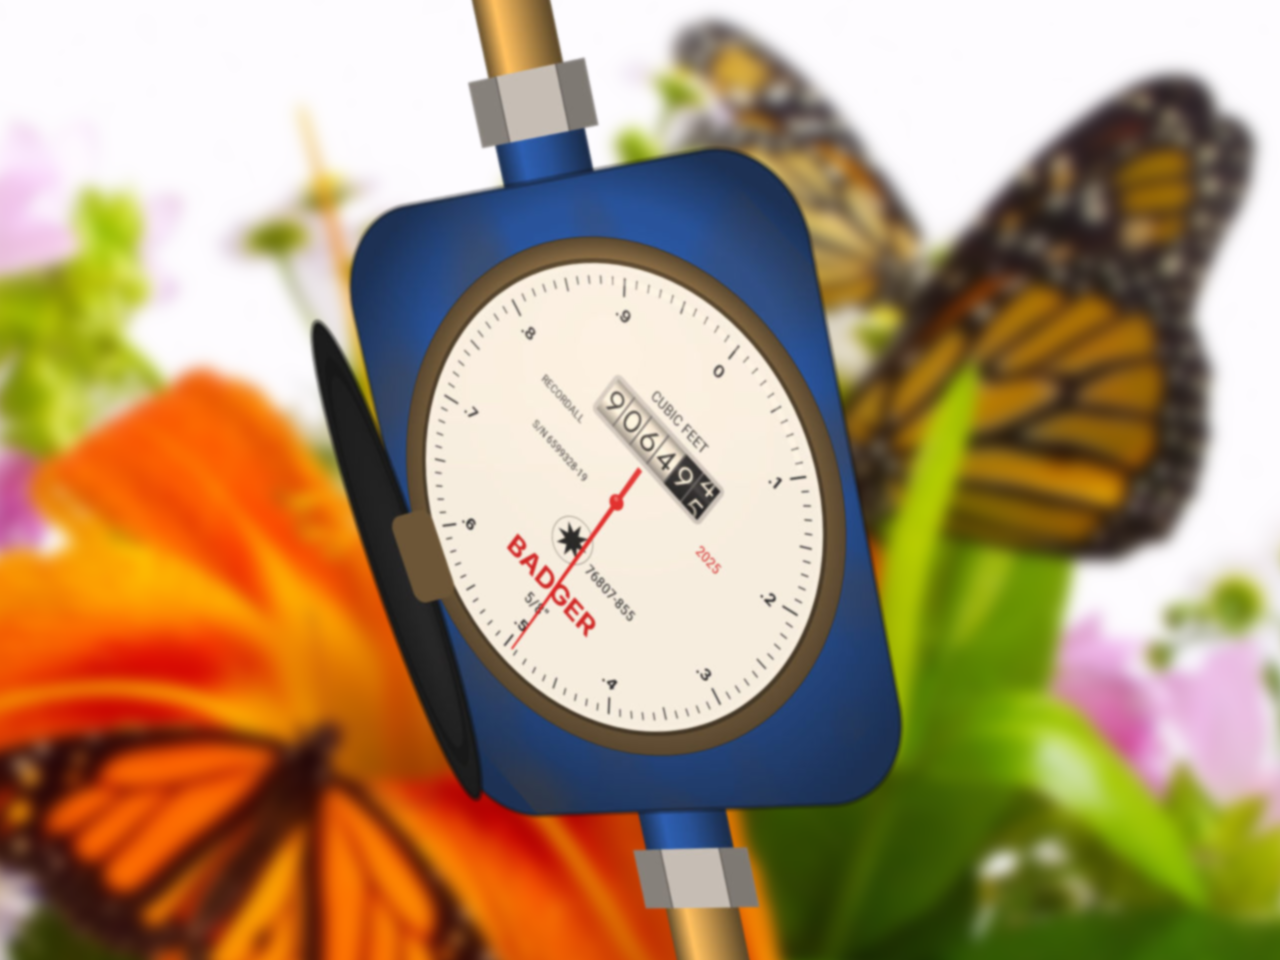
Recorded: ft³ 906494.49
